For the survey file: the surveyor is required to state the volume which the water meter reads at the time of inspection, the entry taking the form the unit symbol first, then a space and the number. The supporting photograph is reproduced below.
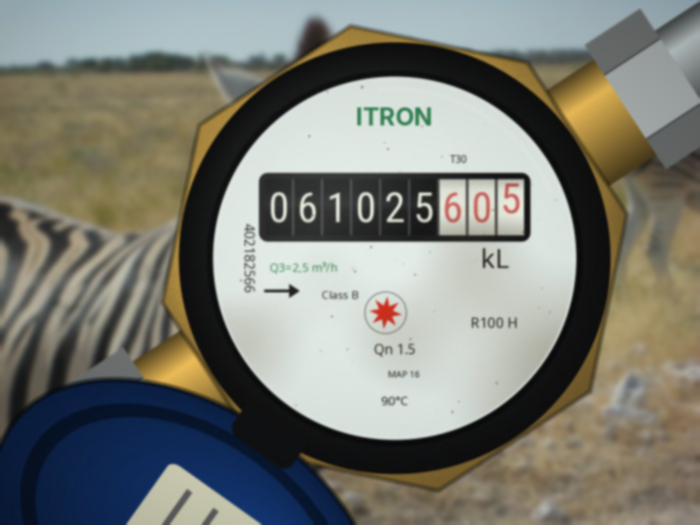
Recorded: kL 61025.605
